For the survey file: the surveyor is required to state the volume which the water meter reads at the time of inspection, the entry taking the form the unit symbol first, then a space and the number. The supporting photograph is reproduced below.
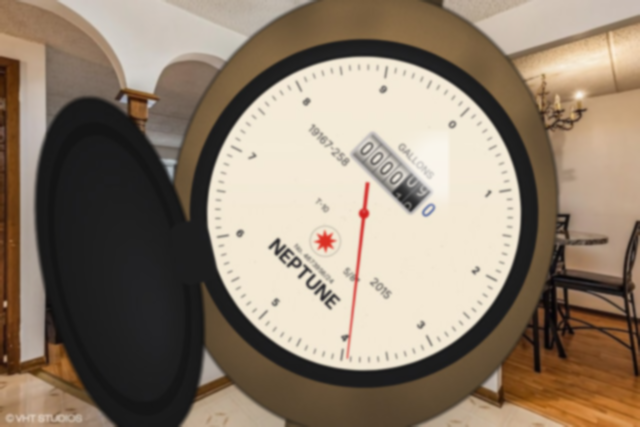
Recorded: gal 93.9
